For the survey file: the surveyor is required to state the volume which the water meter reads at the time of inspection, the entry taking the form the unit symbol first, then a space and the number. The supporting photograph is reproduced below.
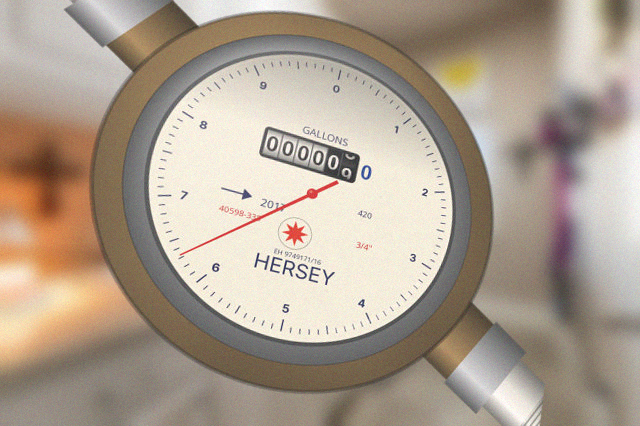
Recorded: gal 86.3
